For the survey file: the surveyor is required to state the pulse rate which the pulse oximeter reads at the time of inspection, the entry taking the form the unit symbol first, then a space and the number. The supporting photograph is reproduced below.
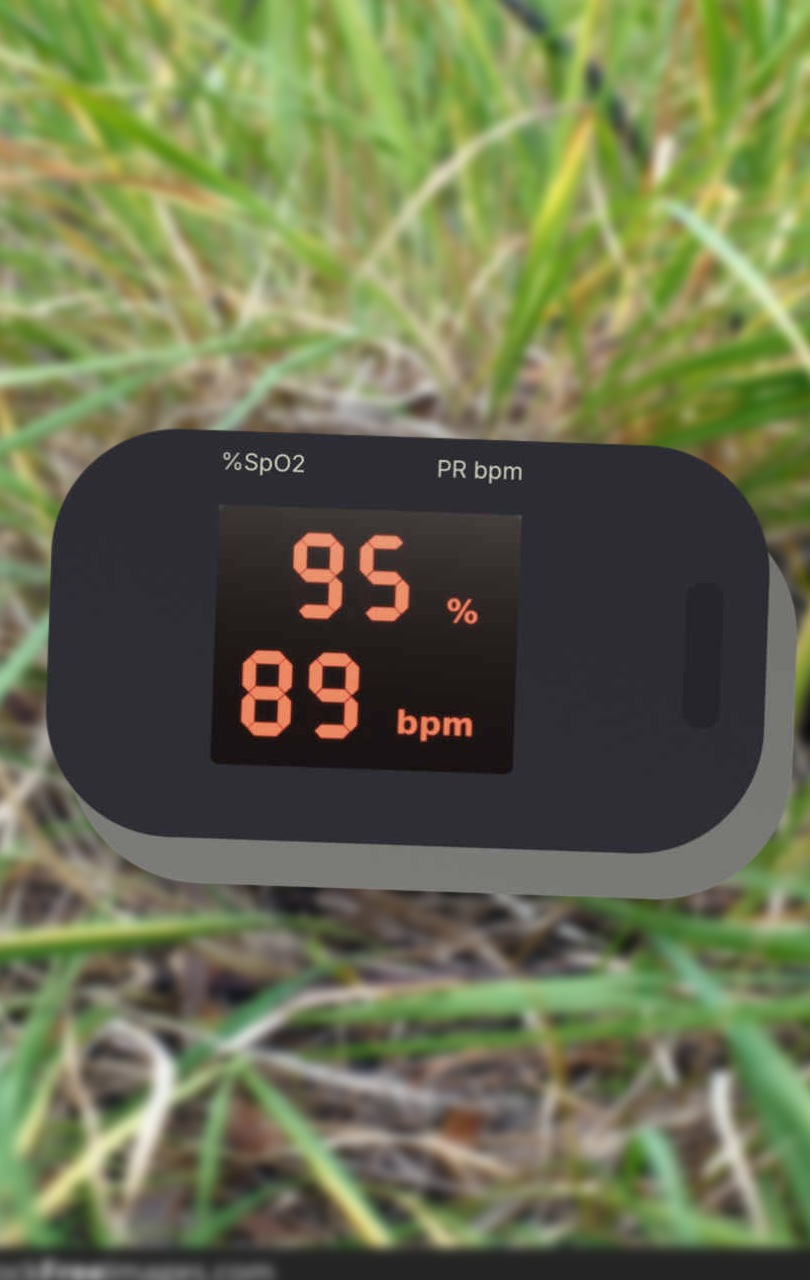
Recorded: bpm 89
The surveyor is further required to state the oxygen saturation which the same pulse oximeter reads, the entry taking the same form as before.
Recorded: % 95
